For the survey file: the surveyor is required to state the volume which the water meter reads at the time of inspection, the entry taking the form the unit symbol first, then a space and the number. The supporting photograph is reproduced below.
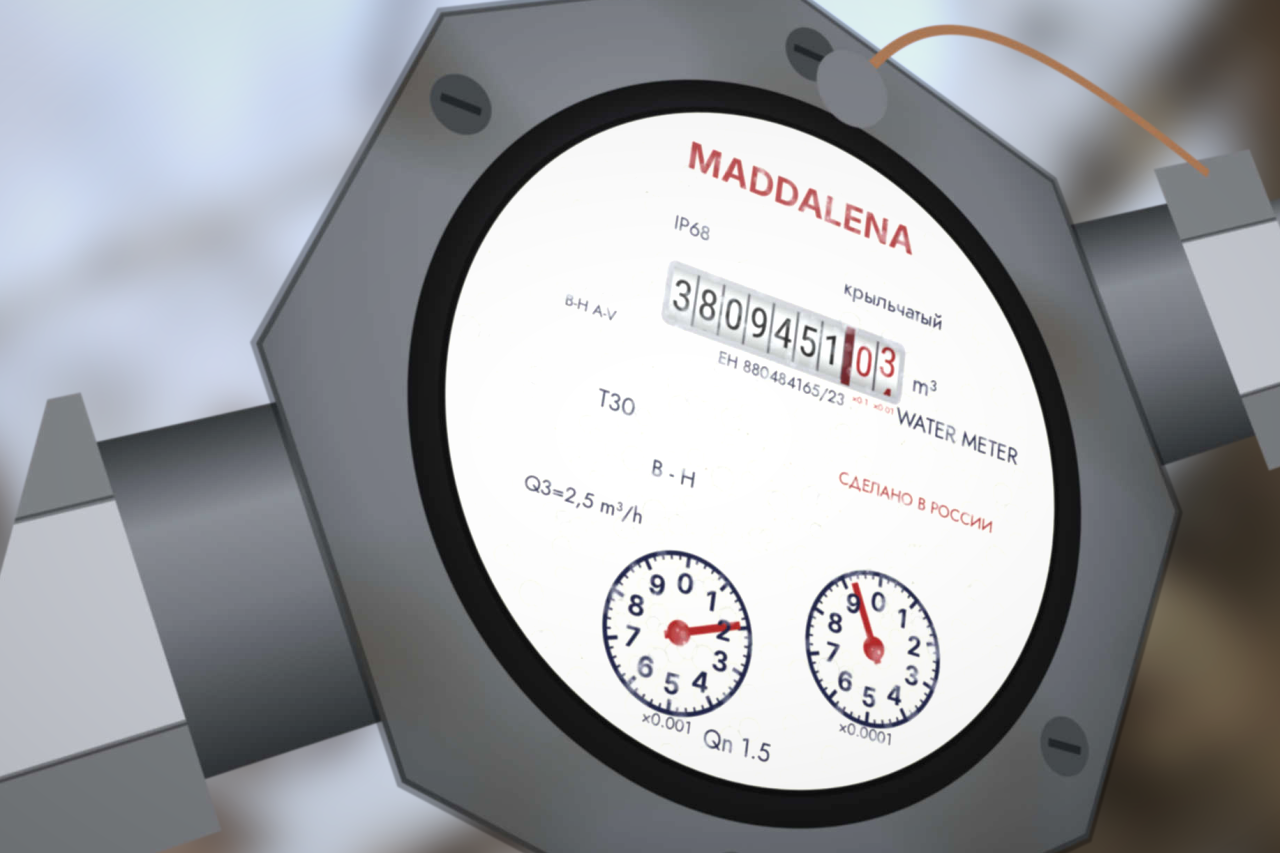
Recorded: m³ 3809451.0319
